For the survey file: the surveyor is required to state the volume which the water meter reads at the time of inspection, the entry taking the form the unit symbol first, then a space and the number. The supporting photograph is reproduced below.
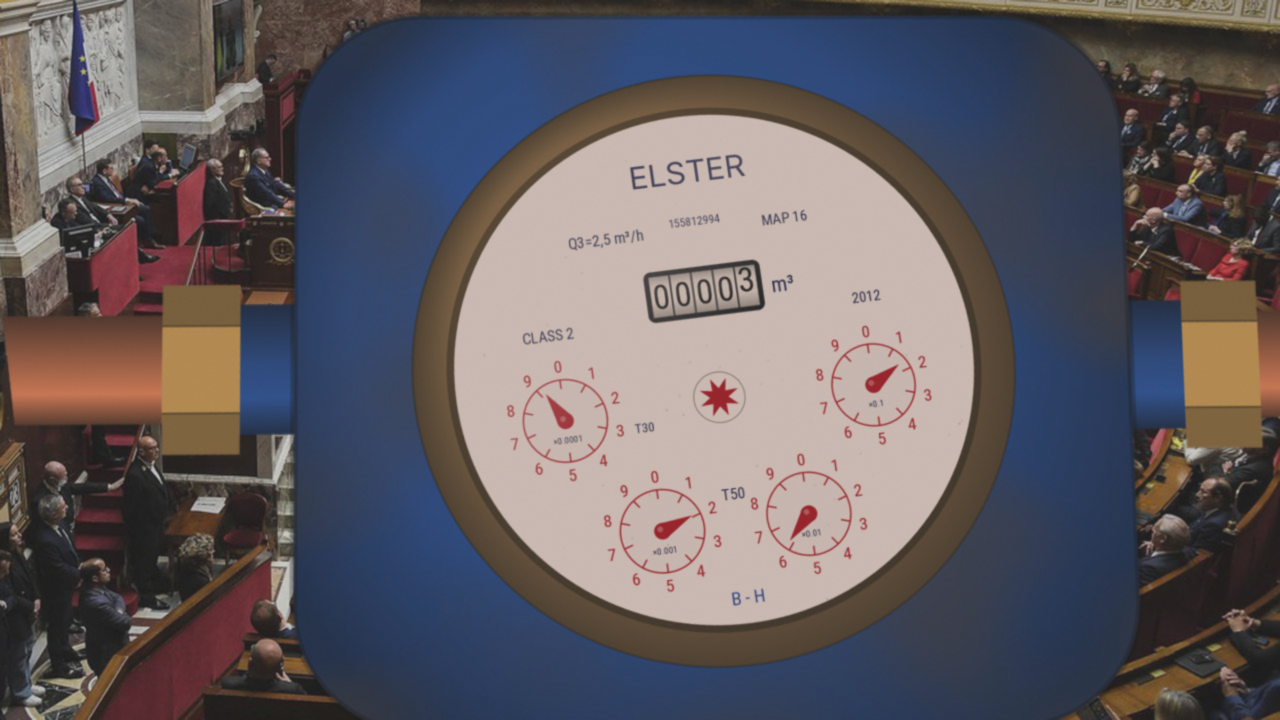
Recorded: m³ 3.1619
